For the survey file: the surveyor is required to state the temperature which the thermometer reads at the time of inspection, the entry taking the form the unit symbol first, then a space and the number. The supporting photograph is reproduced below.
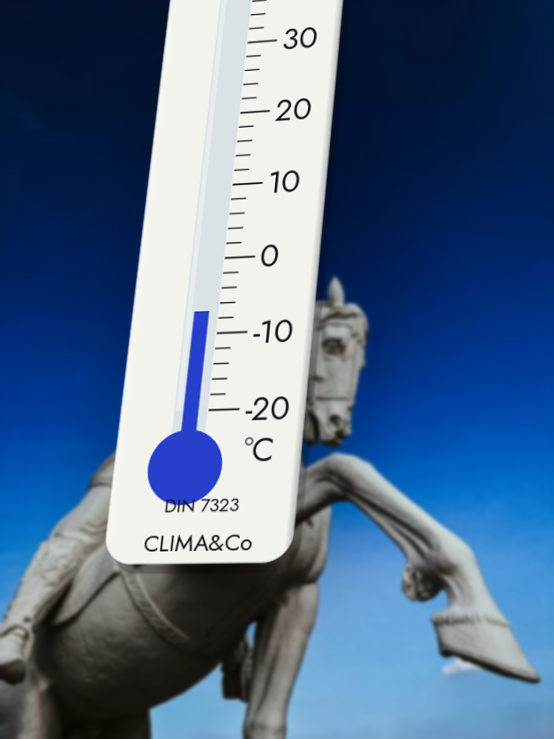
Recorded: °C -7
